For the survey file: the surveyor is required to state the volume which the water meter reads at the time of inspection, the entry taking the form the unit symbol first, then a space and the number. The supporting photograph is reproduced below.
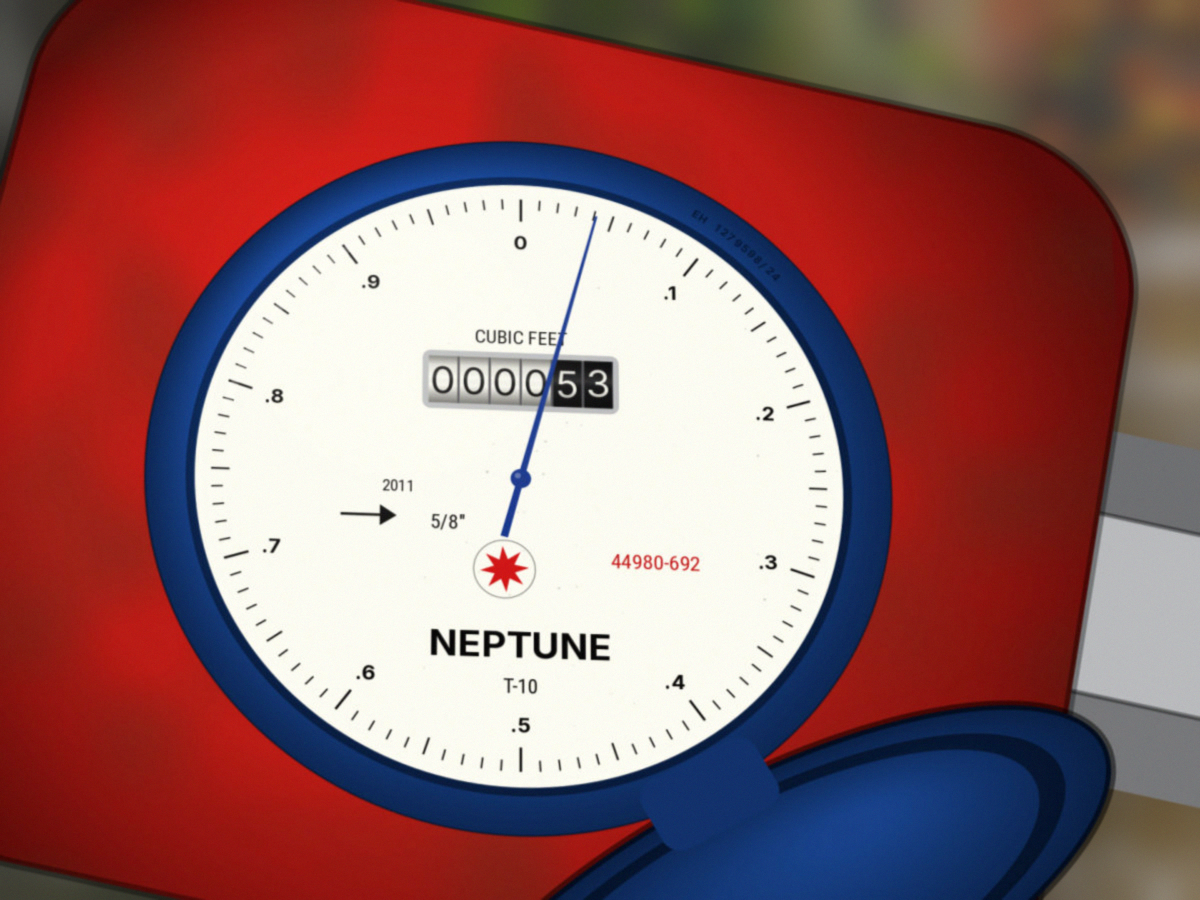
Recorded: ft³ 53.04
